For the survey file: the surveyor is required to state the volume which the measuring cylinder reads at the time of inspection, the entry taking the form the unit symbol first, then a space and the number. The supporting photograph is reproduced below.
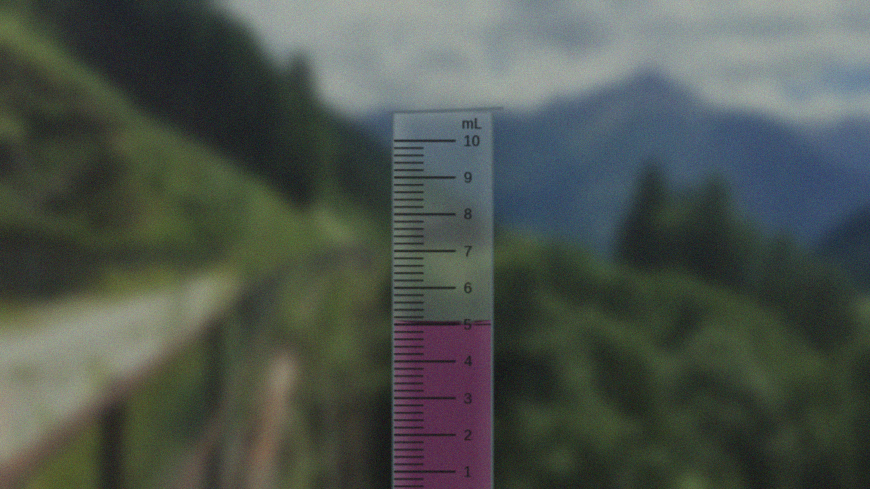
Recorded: mL 5
